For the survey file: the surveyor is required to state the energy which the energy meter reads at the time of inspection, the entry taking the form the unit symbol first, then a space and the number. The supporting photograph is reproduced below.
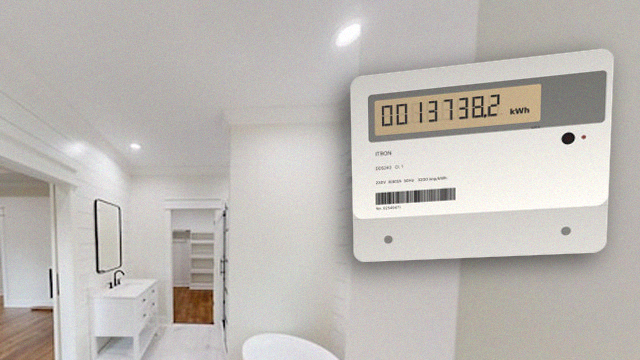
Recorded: kWh 13738.2
